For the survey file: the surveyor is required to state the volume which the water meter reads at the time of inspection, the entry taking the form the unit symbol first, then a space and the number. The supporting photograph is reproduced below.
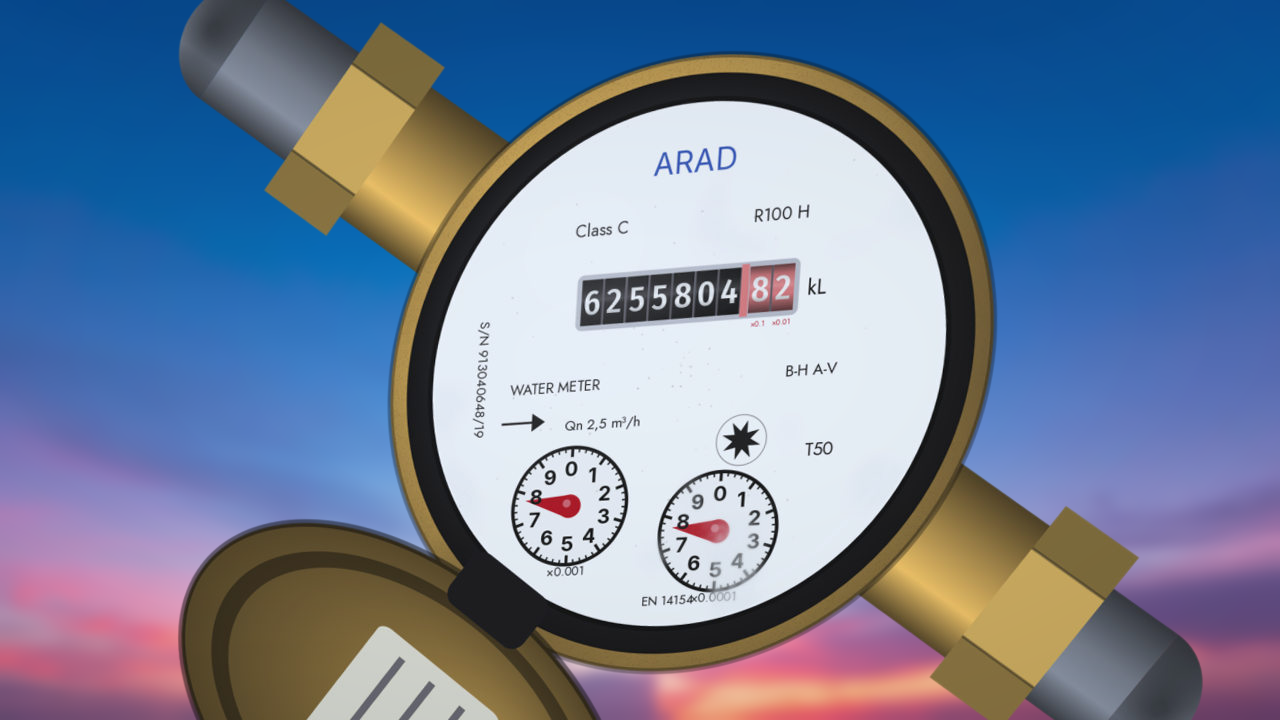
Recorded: kL 6255804.8277
